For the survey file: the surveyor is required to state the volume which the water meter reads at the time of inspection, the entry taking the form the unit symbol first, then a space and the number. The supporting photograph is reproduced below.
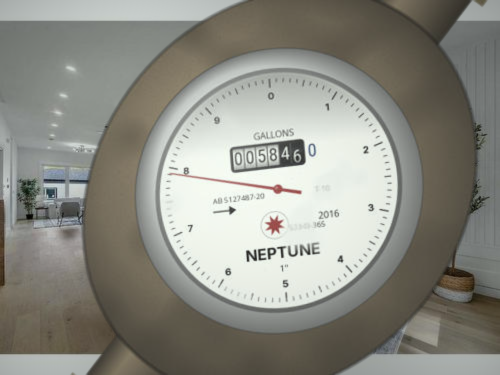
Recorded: gal 58457.9
